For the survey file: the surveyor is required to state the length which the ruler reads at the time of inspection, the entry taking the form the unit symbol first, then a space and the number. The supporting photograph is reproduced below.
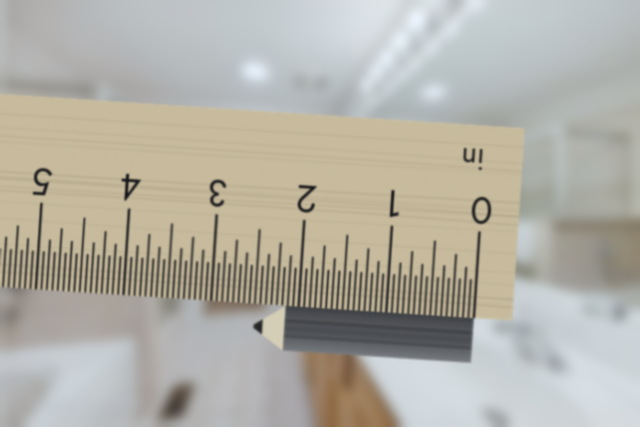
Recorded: in 2.5
